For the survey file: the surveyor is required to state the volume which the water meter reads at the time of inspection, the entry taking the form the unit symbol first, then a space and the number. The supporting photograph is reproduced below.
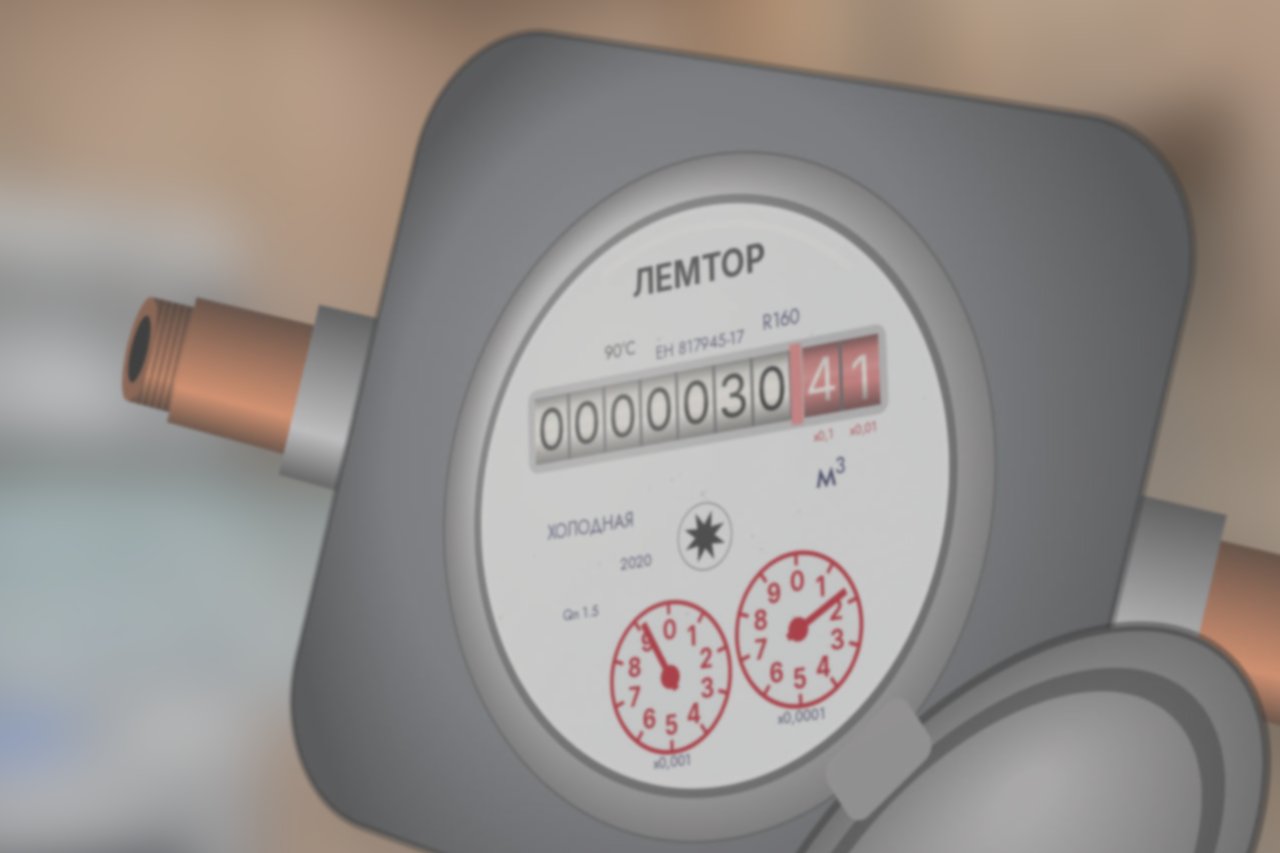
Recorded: m³ 30.4091
